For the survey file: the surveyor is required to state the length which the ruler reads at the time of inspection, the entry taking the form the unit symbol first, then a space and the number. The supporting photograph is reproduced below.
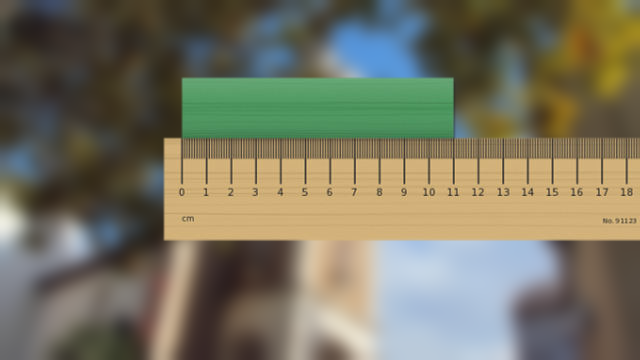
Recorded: cm 11
